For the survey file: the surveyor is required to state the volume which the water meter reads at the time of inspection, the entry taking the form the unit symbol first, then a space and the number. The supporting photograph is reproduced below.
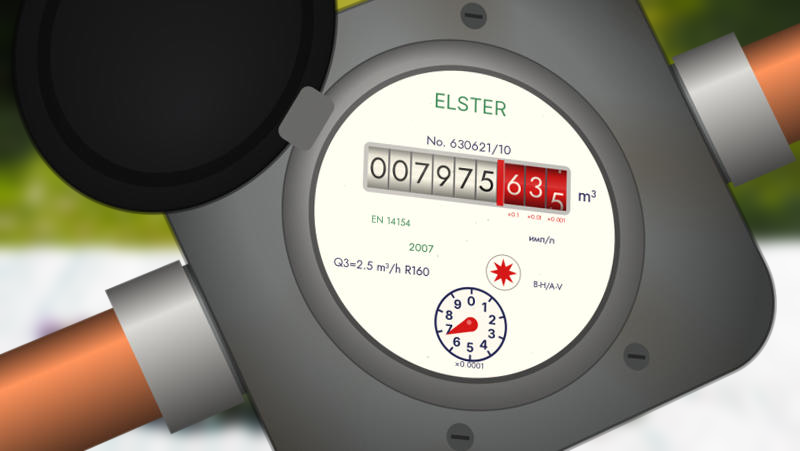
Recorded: m³ 7975.6346
